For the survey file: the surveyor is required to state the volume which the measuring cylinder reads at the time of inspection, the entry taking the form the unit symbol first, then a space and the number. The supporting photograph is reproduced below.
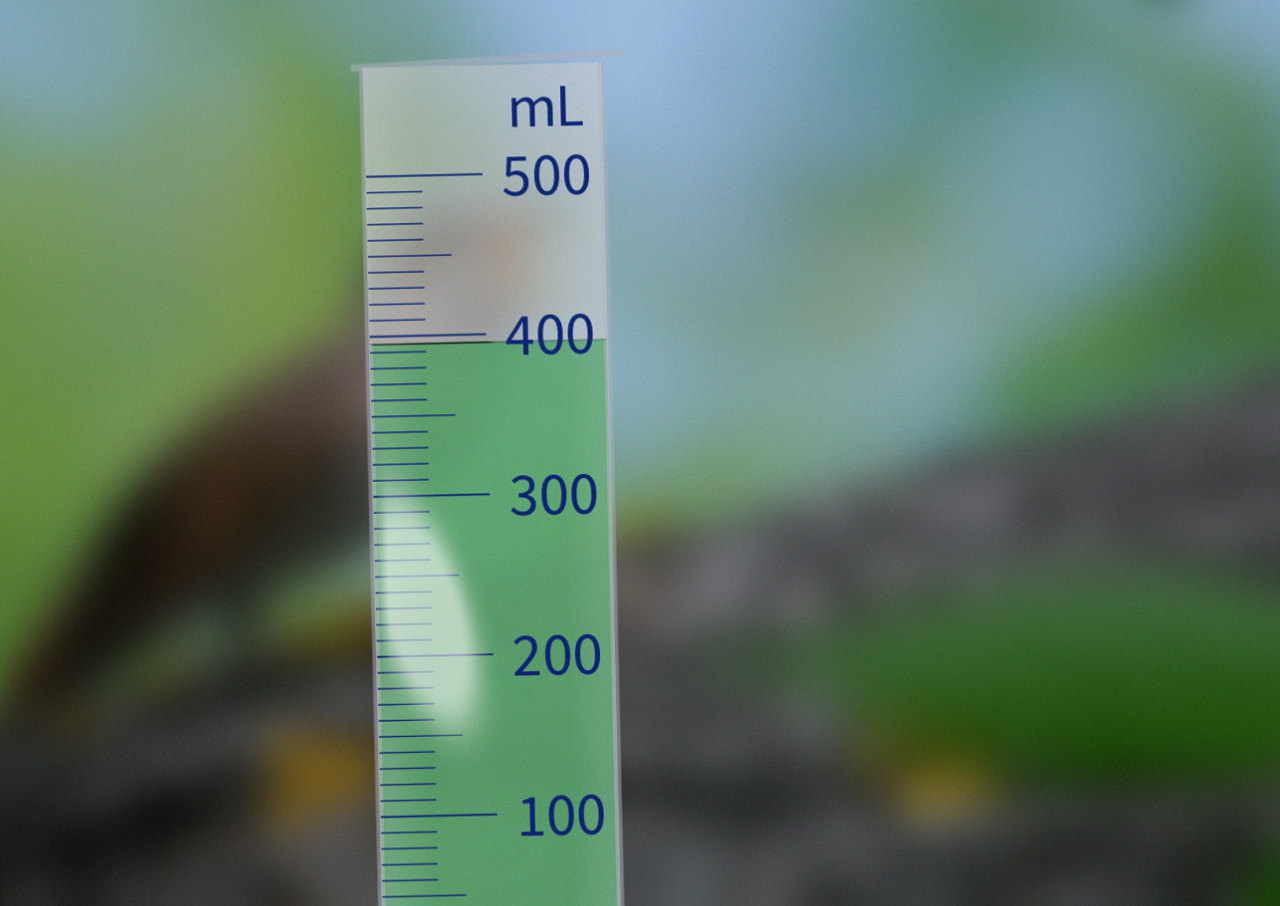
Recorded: mL 395
